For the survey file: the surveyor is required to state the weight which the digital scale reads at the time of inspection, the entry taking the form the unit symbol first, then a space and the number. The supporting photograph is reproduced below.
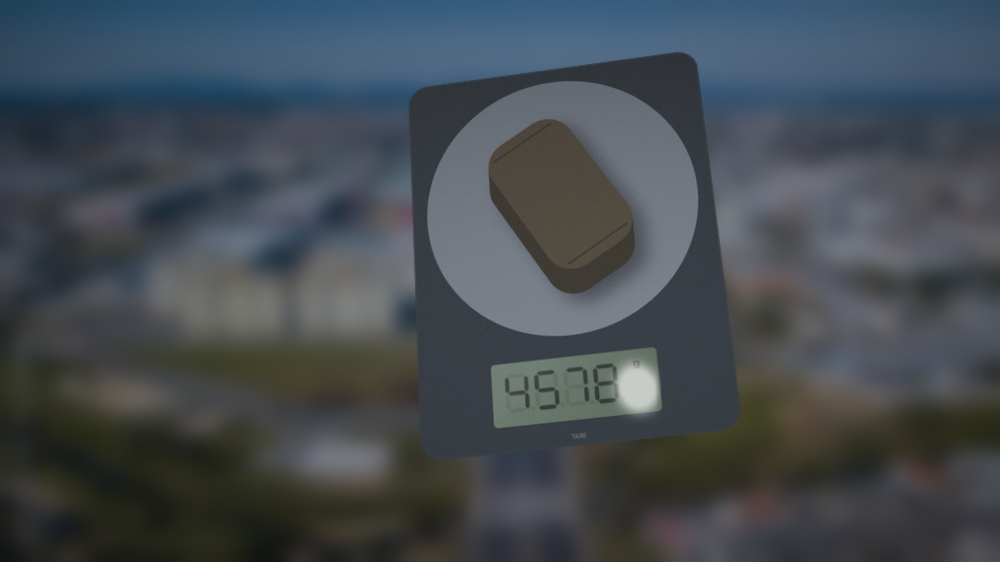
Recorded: g 4578
